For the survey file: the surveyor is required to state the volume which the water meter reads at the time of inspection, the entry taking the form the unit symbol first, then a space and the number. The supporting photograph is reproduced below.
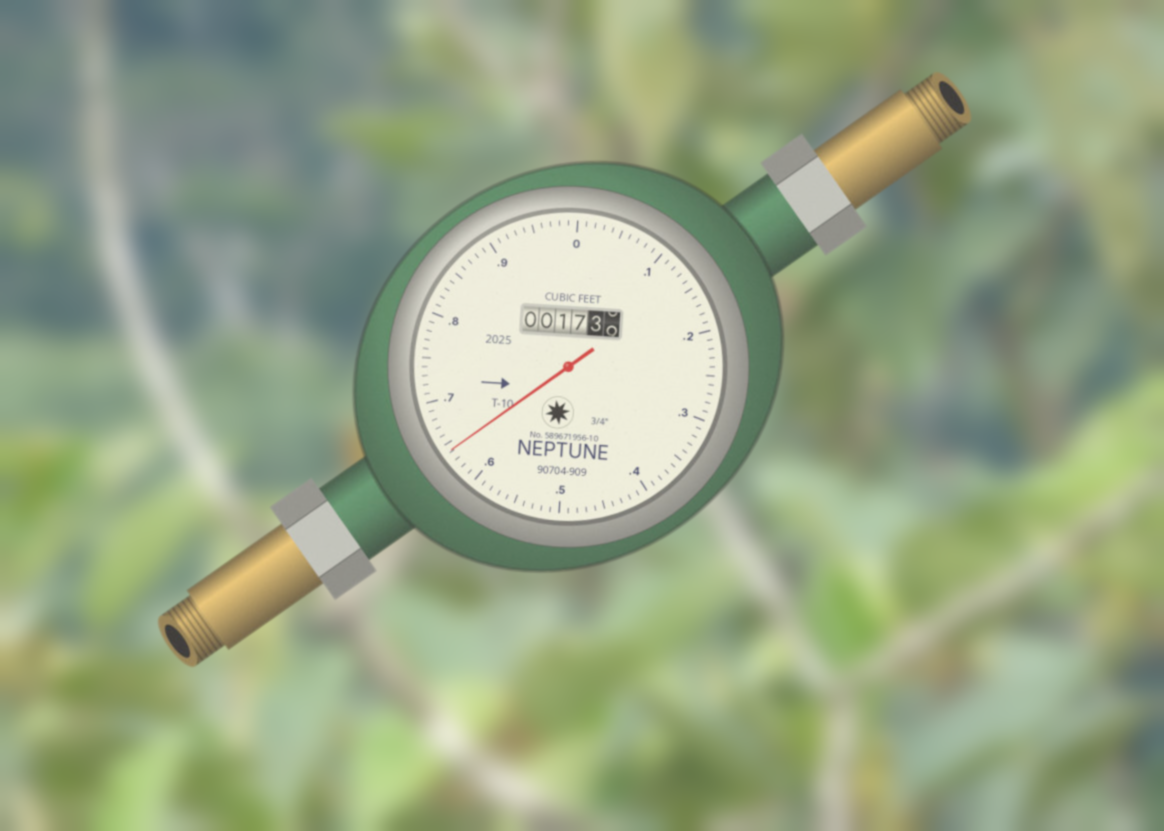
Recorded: ft³ 1738.64
